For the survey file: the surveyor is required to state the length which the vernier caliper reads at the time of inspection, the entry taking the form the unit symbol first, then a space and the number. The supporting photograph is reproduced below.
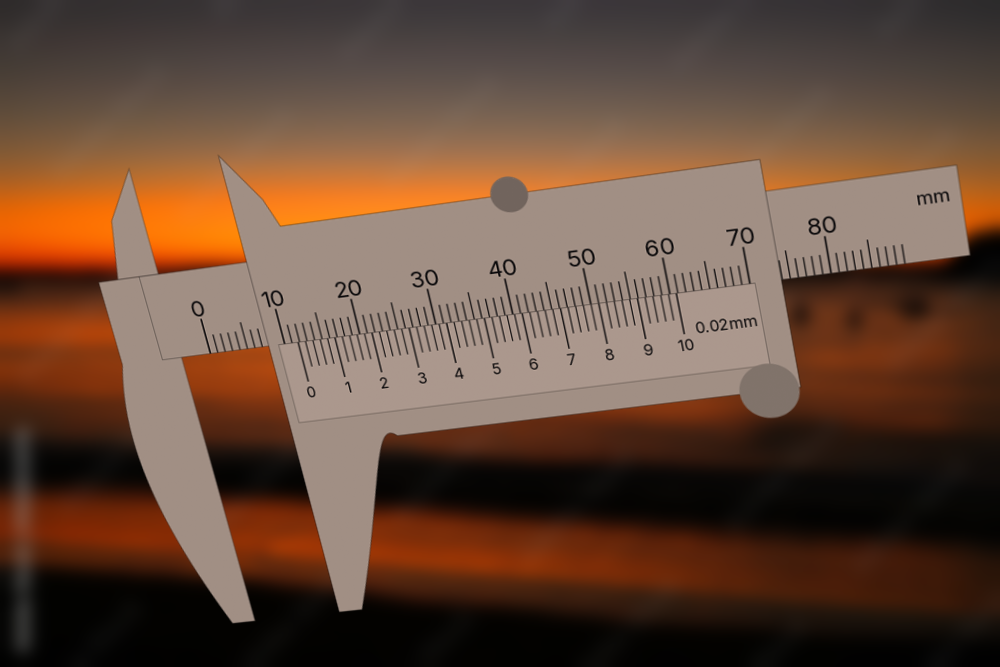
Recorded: mm 11.8
